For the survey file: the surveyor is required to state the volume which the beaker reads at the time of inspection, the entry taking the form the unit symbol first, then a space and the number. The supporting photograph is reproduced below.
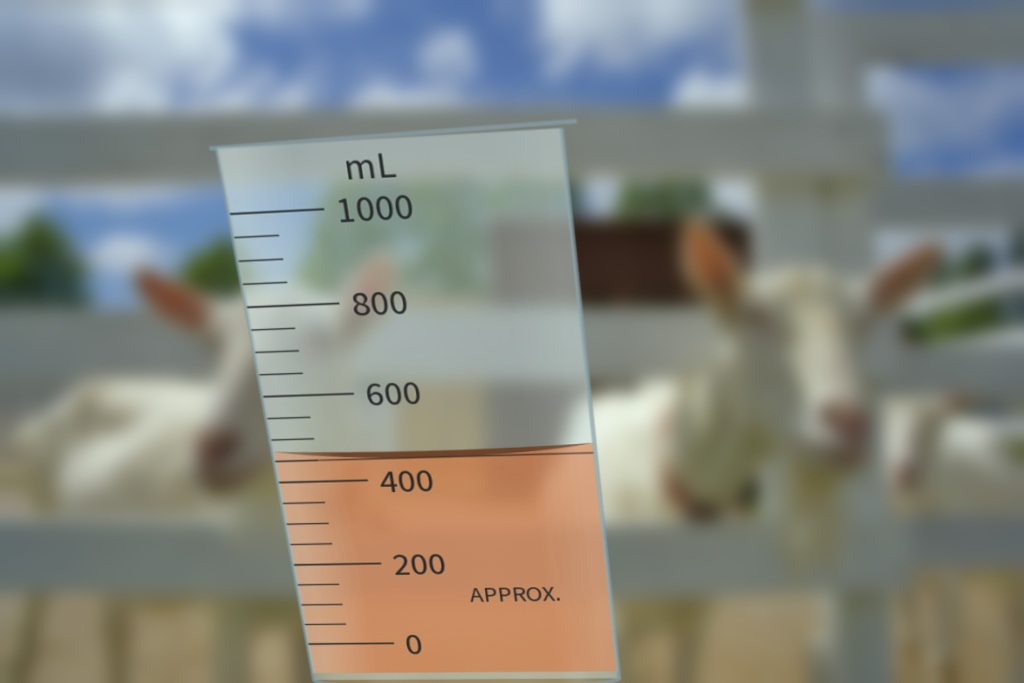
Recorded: mL 450
